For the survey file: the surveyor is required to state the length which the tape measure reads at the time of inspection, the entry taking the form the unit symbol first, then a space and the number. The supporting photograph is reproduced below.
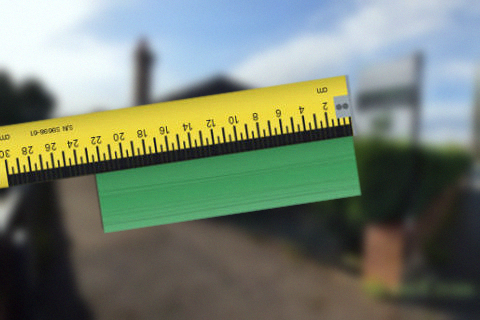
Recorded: cm 22.5
